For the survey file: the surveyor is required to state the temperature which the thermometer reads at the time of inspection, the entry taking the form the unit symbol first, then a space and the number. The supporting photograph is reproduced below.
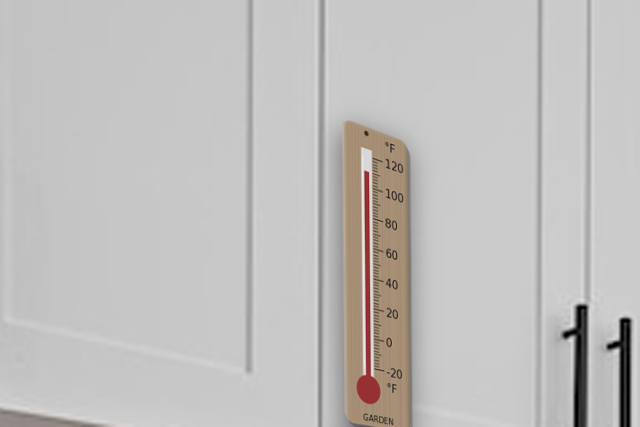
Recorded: °F 110
